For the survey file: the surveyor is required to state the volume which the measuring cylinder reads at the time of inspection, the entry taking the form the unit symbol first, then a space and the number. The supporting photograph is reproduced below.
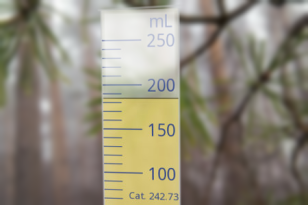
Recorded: mL 185
